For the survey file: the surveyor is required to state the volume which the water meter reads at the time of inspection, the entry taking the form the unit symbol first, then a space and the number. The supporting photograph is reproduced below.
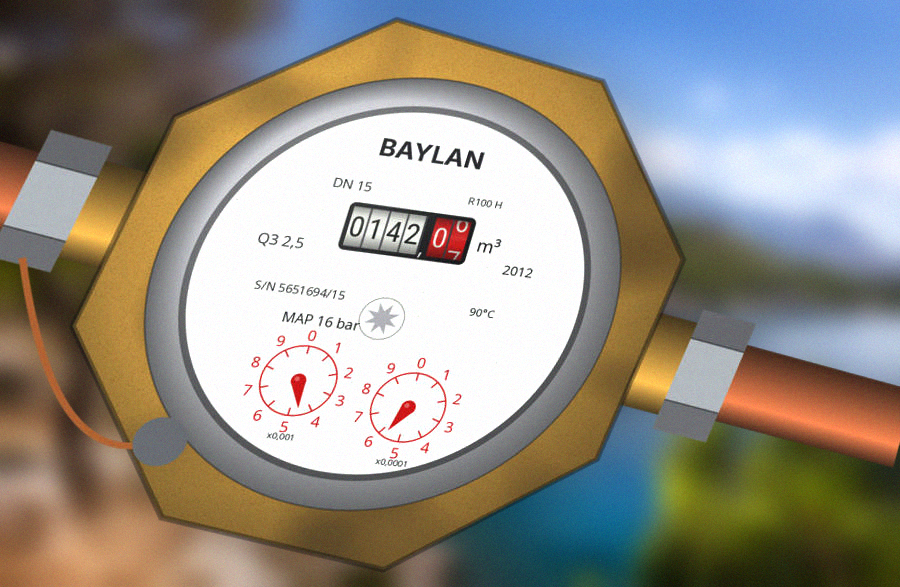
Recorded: m³ 142.0645
